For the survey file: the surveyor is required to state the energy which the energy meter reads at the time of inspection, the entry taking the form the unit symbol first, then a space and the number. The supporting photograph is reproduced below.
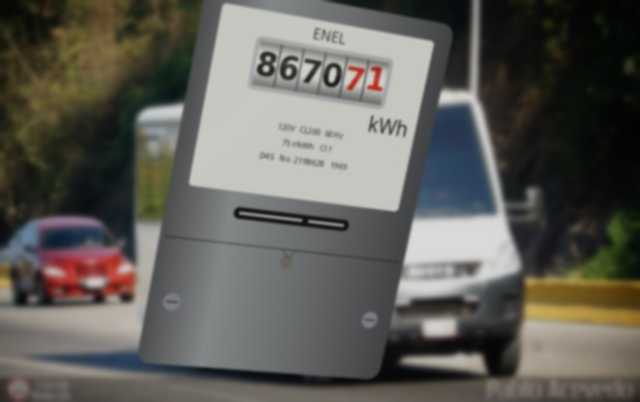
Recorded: kWh 8670.71
